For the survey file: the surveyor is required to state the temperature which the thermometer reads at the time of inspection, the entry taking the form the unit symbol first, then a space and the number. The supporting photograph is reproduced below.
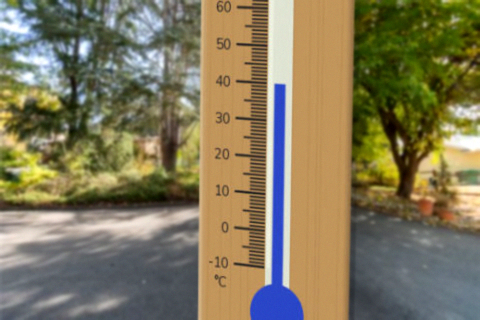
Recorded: °C 40
